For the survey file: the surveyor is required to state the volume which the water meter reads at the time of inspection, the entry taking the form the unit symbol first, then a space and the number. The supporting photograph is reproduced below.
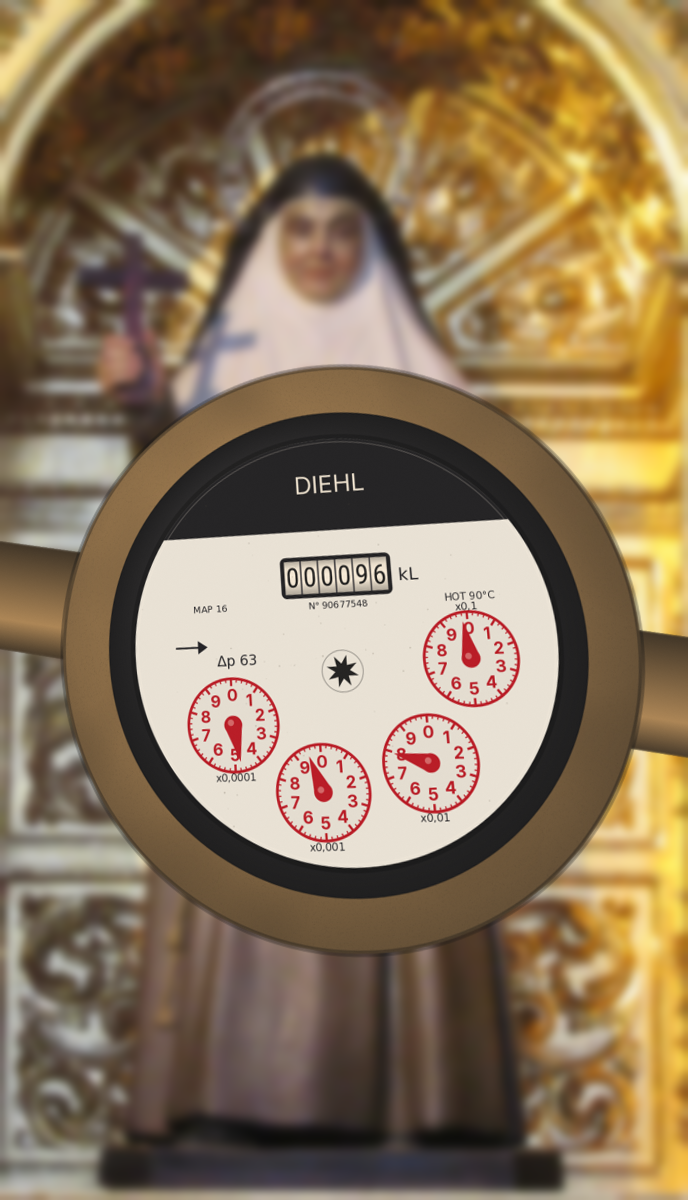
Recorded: kL 95.9794
